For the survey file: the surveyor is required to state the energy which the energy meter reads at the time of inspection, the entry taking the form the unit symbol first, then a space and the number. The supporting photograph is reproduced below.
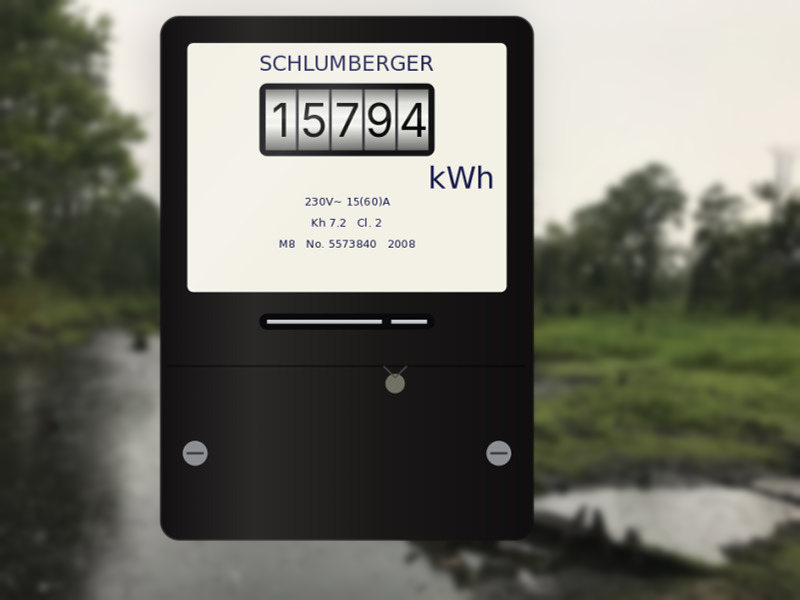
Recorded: kWh 15794
